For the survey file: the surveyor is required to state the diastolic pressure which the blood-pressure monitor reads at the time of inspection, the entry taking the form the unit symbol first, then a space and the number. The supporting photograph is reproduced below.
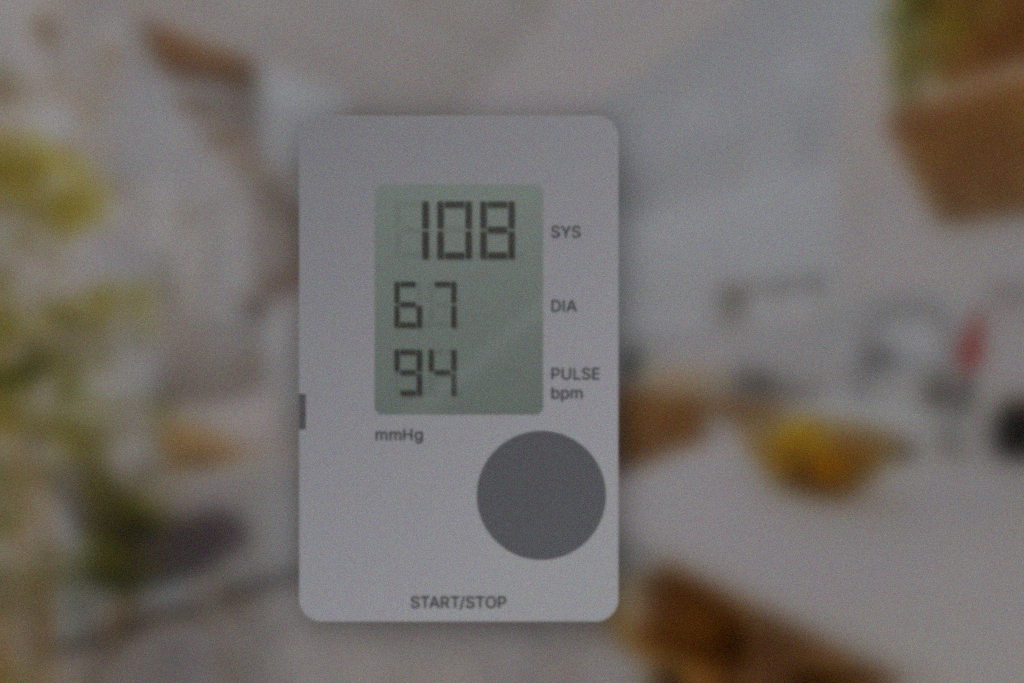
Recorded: mmHg 67
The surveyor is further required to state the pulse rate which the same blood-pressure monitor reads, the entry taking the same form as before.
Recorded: bpm 94
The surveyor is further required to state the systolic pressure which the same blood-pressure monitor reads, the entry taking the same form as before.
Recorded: mmHg 108
